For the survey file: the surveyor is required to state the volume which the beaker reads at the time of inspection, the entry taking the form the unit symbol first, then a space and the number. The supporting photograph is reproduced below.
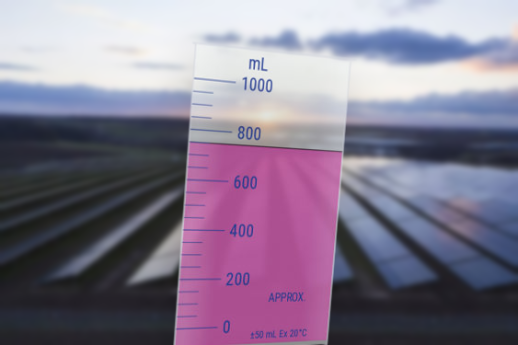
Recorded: mL 750
